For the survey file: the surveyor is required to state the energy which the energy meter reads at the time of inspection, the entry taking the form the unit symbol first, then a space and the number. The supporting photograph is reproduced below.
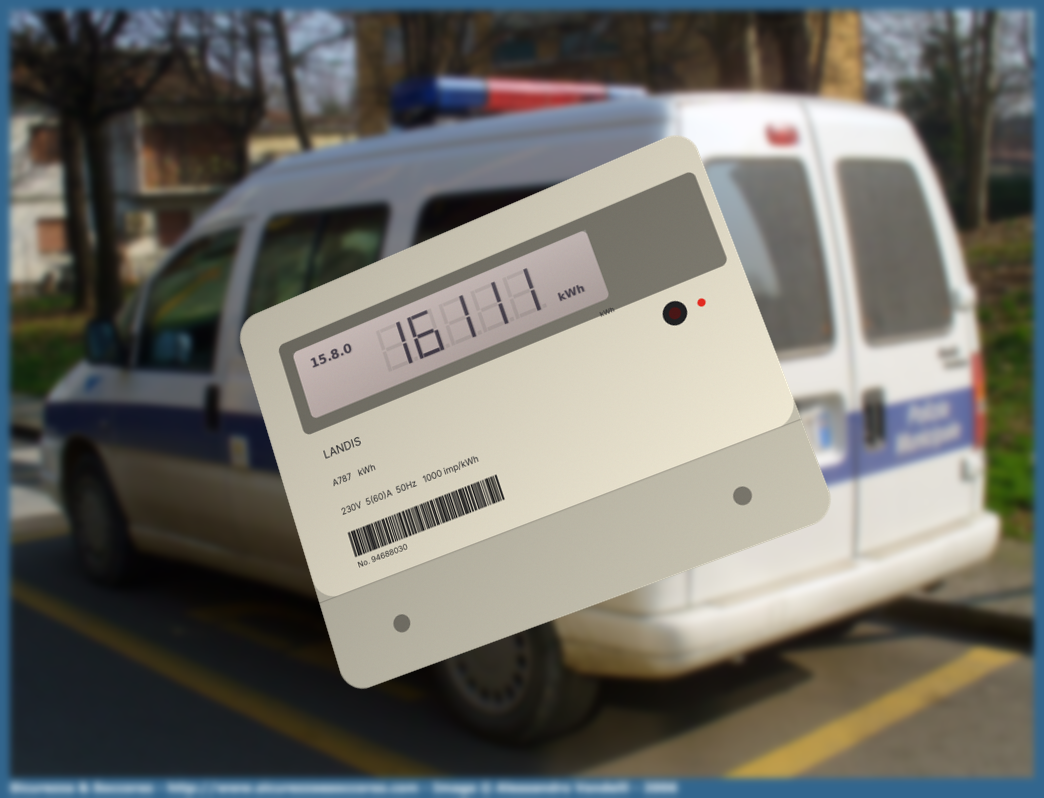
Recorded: kWh 16111
